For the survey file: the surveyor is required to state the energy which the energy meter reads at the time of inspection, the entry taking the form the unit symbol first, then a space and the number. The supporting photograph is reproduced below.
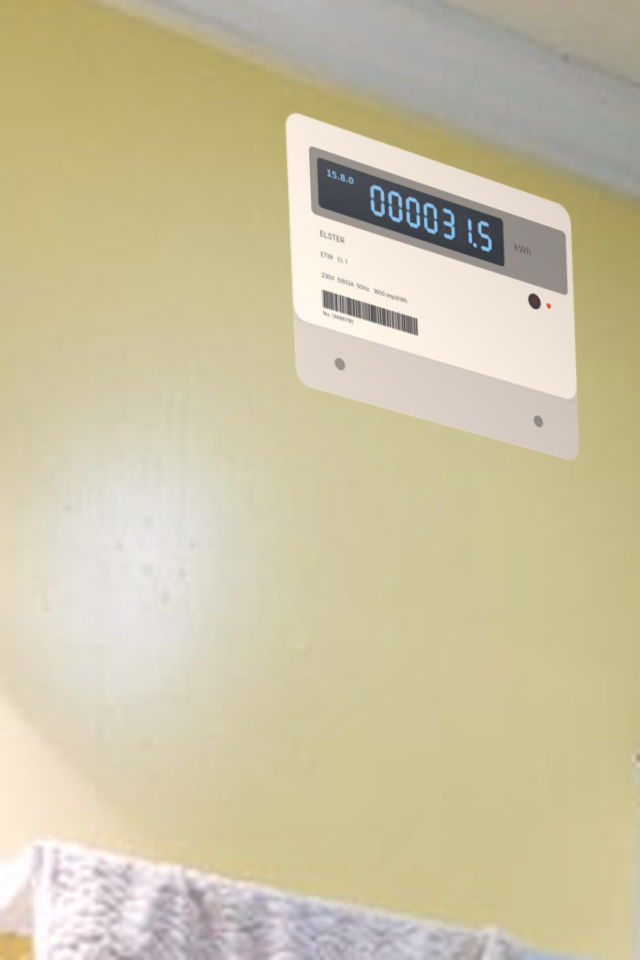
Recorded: kWh 31.5
